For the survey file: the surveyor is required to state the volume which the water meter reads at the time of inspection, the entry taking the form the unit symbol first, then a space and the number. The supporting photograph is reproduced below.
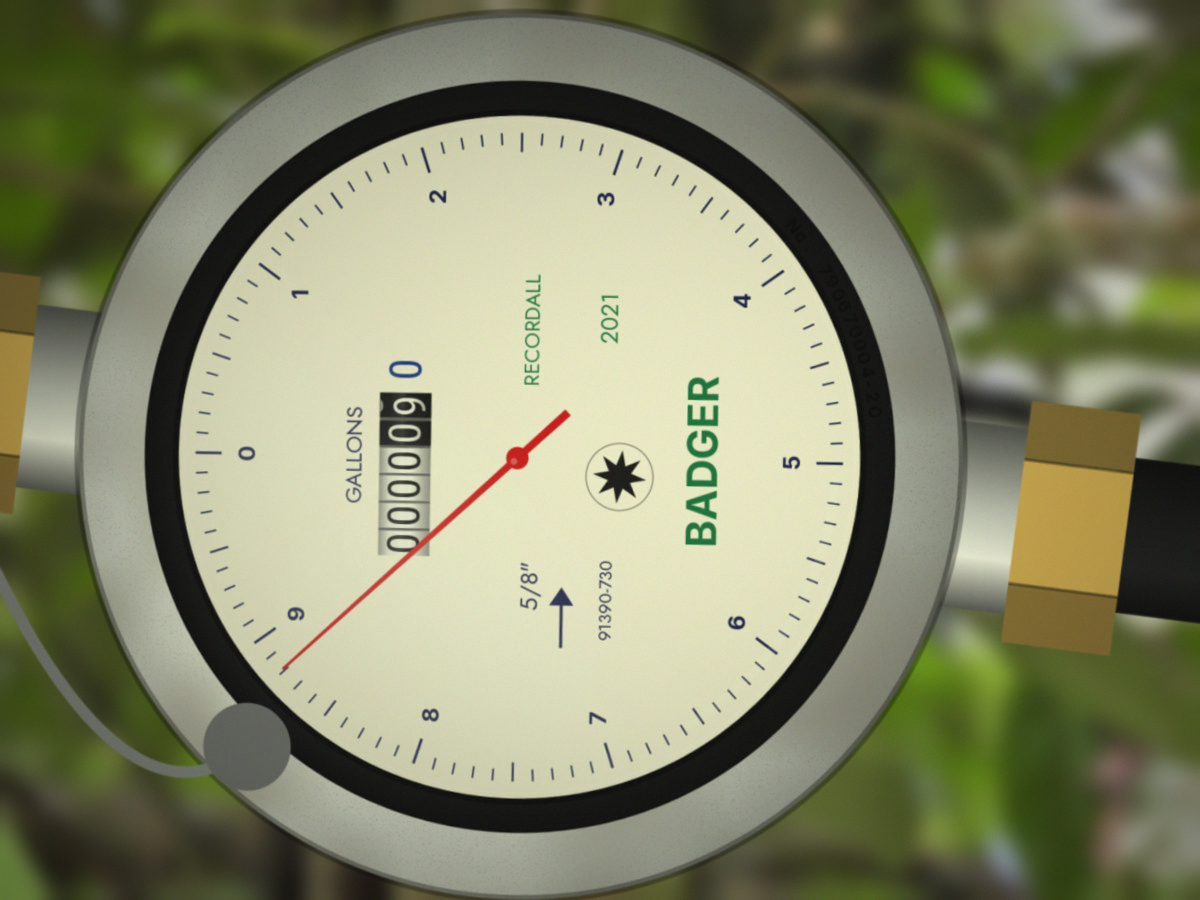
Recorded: gal 88.8
